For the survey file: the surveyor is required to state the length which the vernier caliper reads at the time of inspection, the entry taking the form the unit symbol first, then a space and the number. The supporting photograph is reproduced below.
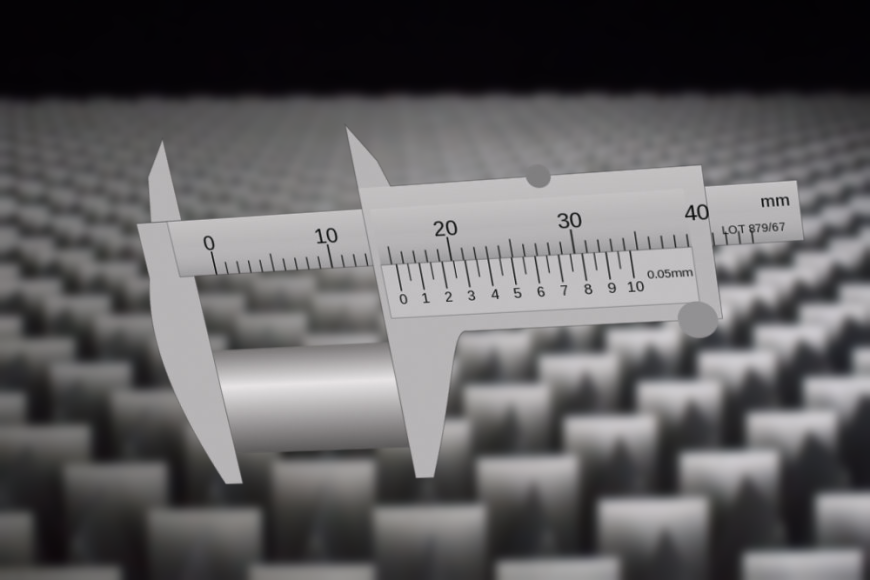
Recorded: mm 15.4
